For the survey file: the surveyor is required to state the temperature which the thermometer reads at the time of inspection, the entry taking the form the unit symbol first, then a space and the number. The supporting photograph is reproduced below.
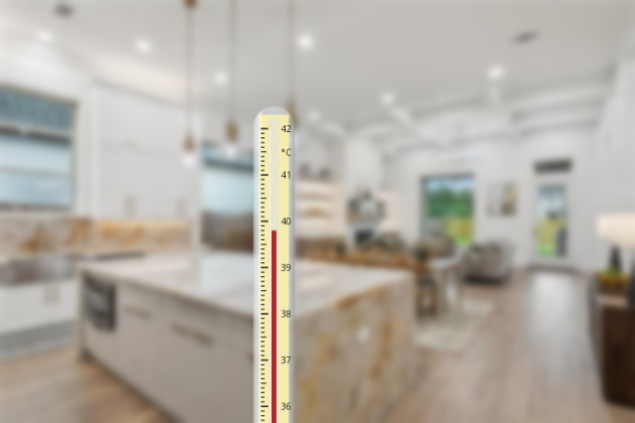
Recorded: °C 39.8
